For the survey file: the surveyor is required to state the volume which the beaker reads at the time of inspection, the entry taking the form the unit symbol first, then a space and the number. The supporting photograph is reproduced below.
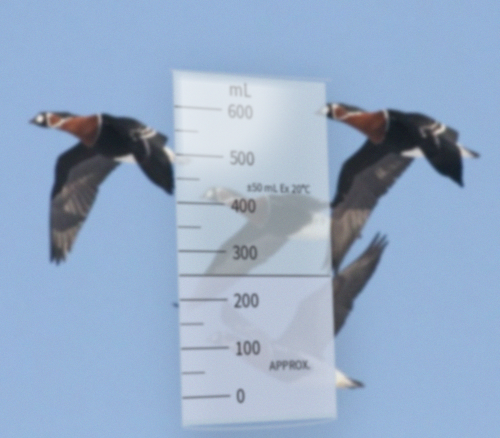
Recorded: mL 250
